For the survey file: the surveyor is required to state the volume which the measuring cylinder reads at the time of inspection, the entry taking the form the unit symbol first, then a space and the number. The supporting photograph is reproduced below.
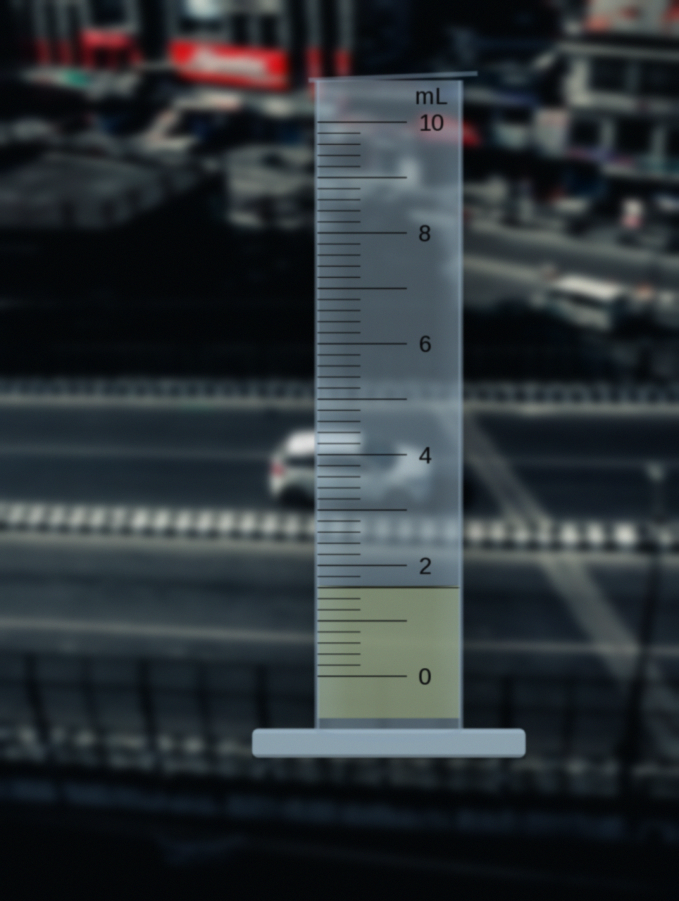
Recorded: mL 1.6
